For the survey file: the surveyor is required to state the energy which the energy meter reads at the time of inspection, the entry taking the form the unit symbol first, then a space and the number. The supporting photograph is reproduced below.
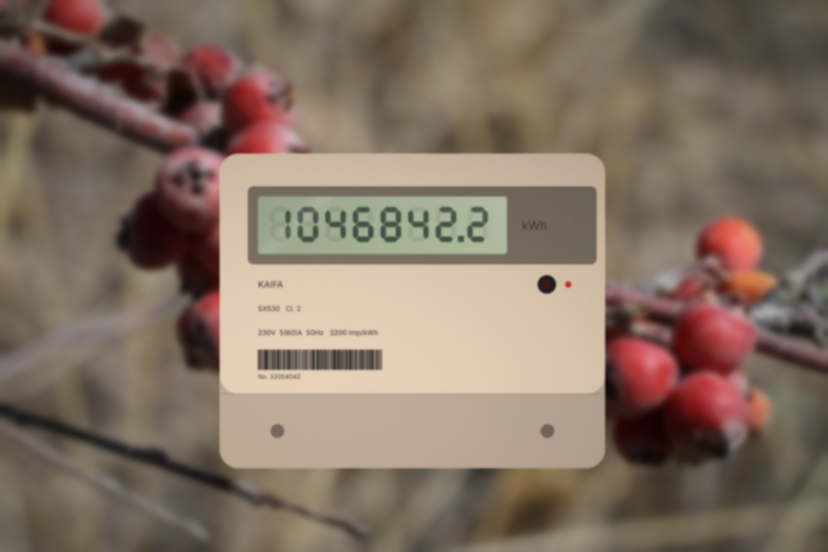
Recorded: kWh 1046842.2
